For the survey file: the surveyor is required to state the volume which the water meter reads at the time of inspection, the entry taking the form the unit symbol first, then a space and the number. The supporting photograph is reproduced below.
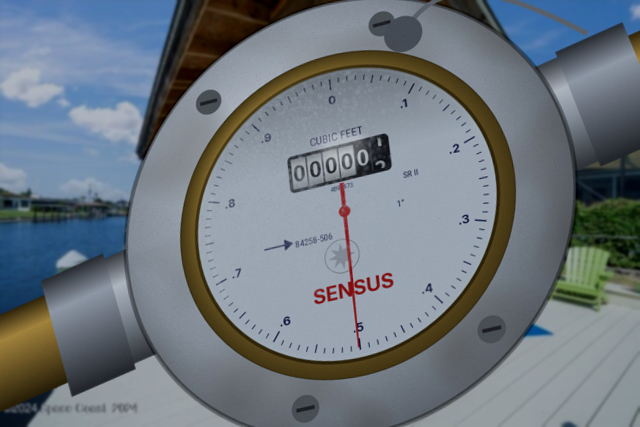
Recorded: ft³ 1.50
